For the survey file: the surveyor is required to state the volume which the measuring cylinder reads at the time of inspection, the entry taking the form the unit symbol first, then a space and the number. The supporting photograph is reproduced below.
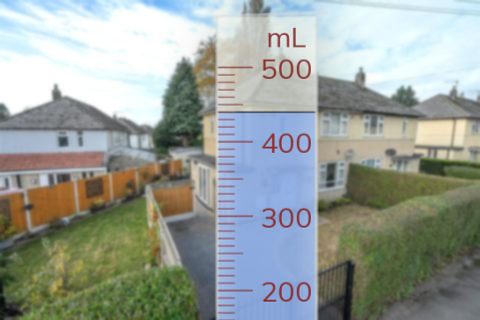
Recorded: mL 440
